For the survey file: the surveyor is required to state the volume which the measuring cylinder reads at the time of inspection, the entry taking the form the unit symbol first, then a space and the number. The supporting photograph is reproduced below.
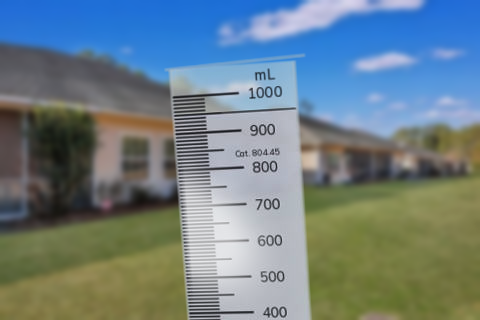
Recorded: mL 950
